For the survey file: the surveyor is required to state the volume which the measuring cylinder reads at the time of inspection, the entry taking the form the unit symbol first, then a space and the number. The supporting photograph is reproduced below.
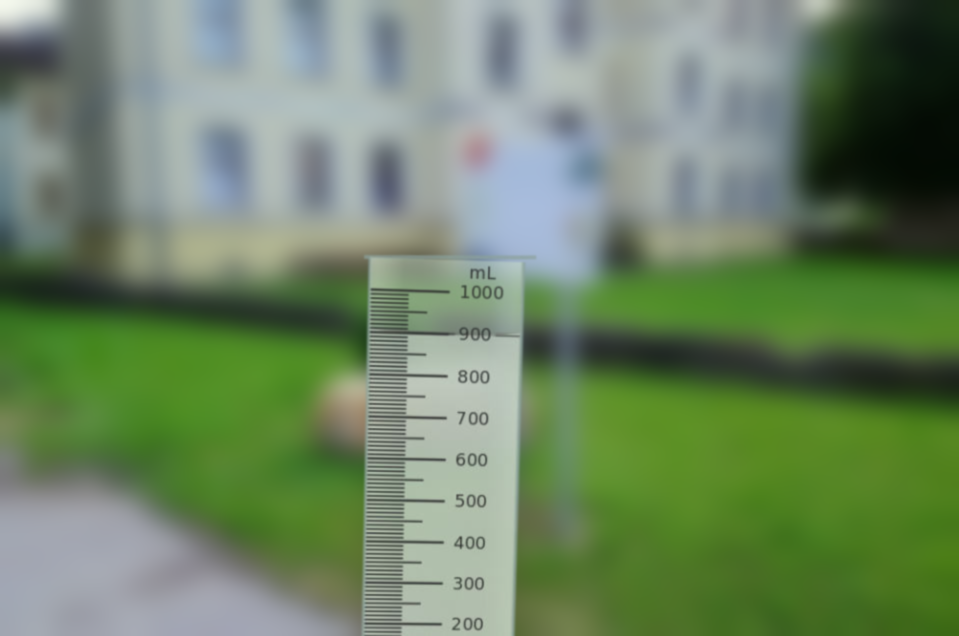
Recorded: mL 900
